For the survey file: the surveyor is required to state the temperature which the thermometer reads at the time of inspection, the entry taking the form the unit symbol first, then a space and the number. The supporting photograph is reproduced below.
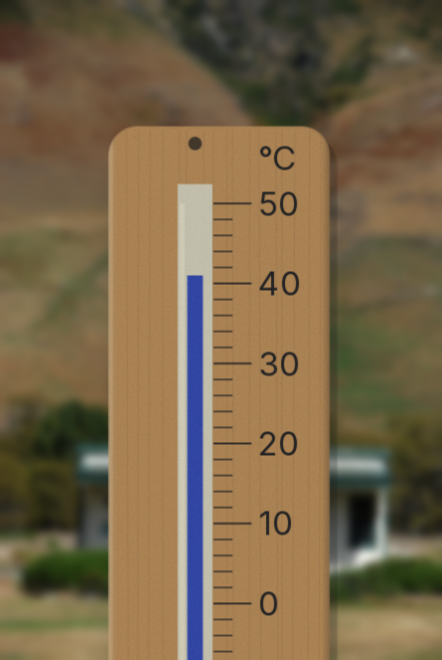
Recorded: °C 41
